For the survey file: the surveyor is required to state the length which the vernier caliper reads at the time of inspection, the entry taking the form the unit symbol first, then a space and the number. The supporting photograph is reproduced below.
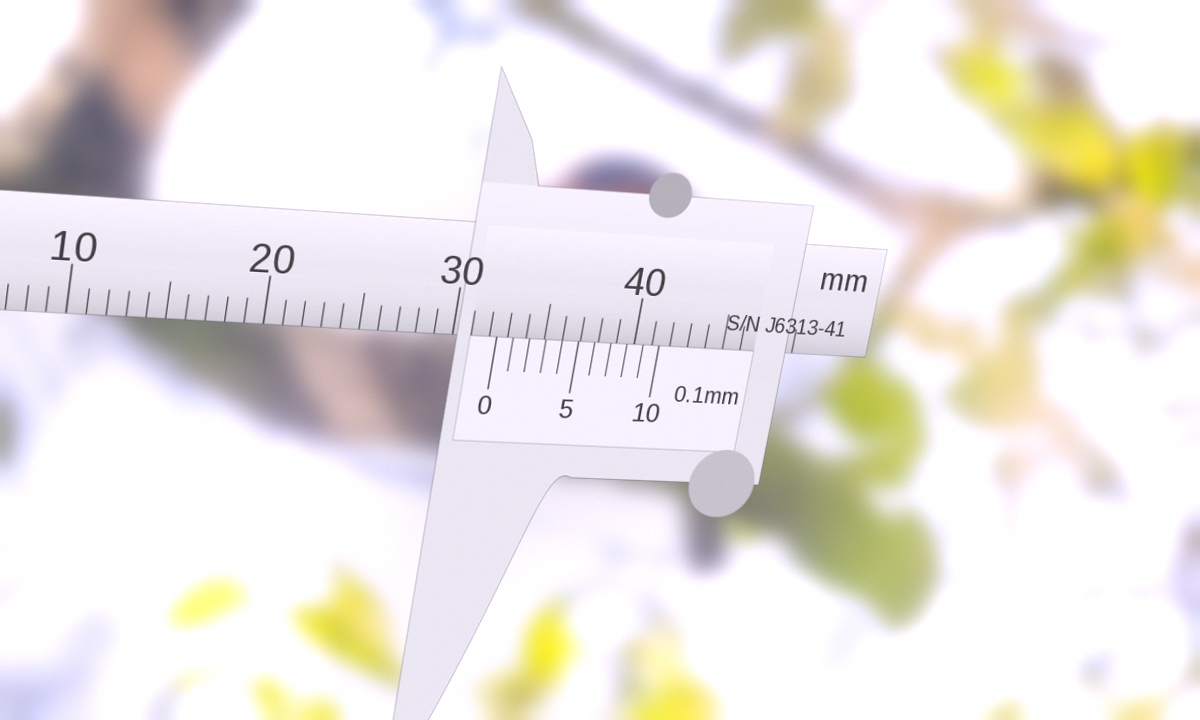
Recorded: mm 32.4
